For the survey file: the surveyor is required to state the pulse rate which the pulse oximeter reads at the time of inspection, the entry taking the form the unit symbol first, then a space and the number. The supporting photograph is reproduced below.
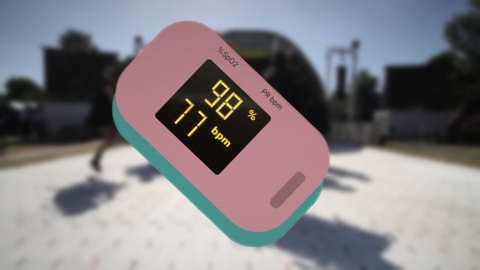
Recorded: bpm 77
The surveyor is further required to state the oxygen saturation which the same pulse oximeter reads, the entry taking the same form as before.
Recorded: % 98
